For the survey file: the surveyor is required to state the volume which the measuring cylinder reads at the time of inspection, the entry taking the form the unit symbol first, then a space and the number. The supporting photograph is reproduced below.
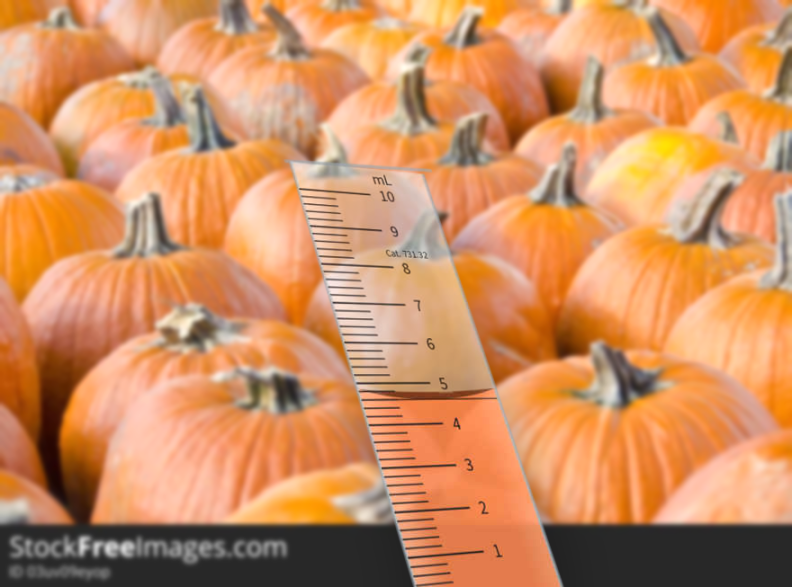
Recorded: mL 4.6
